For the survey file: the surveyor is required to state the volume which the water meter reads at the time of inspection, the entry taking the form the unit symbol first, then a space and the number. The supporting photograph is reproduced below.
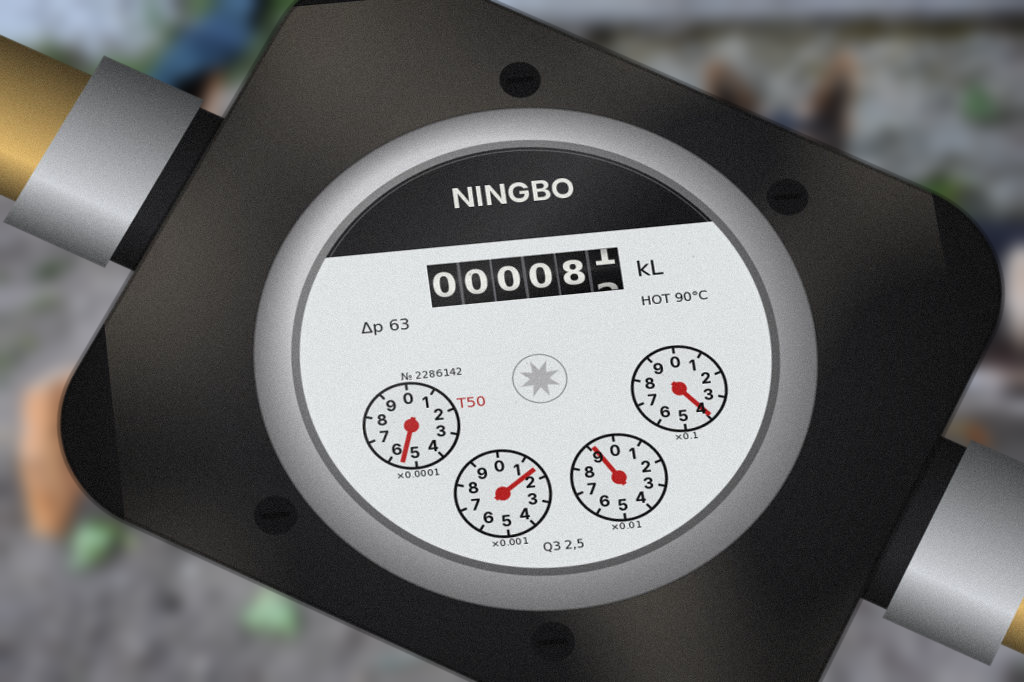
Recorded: kL 81.3915
